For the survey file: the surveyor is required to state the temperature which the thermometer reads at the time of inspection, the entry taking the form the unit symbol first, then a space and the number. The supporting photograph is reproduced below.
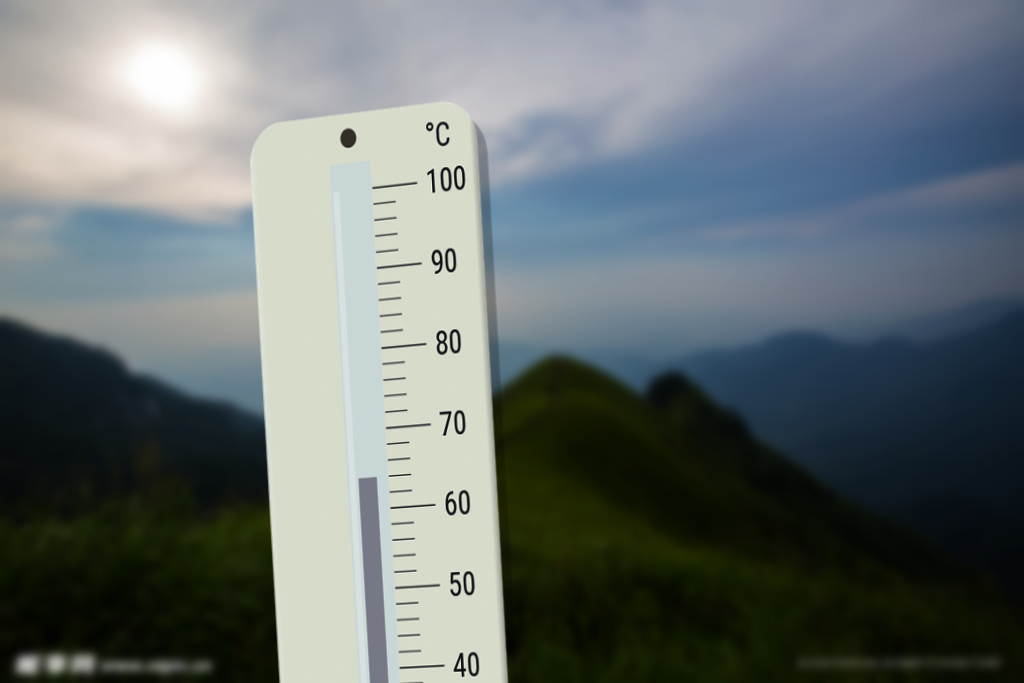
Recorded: °C 64
